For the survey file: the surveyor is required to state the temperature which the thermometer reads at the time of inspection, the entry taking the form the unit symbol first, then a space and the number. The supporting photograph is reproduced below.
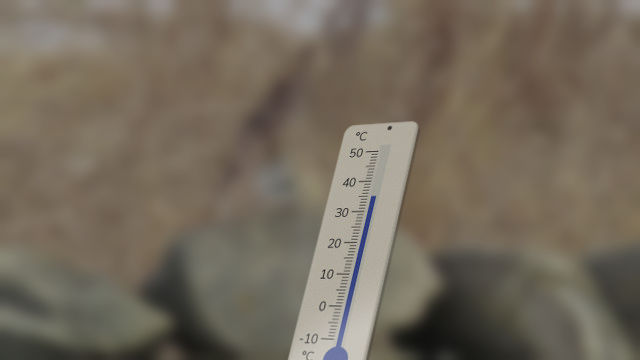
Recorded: °C 35
